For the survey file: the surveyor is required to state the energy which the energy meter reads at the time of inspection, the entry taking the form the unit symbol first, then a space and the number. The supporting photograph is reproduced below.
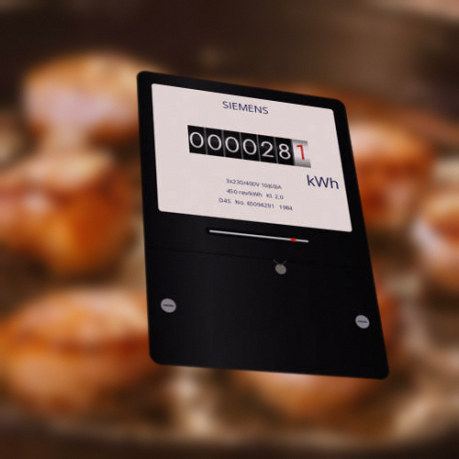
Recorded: kWh 28.1
